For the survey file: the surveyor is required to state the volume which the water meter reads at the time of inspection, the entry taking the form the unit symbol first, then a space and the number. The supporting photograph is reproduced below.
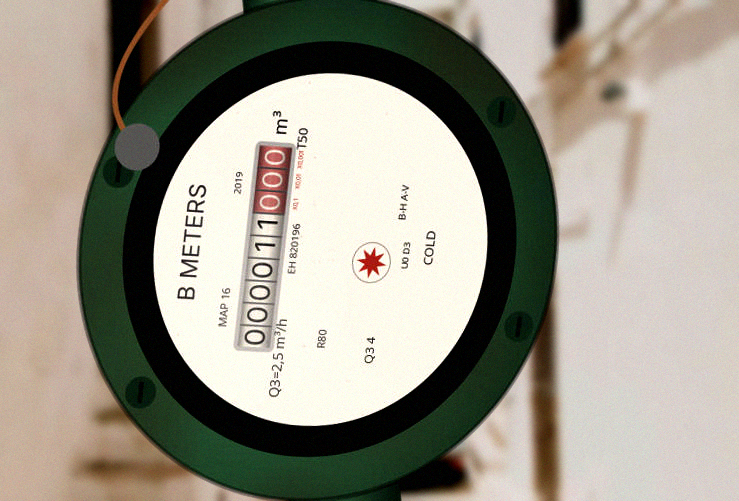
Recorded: m³ 11.000
